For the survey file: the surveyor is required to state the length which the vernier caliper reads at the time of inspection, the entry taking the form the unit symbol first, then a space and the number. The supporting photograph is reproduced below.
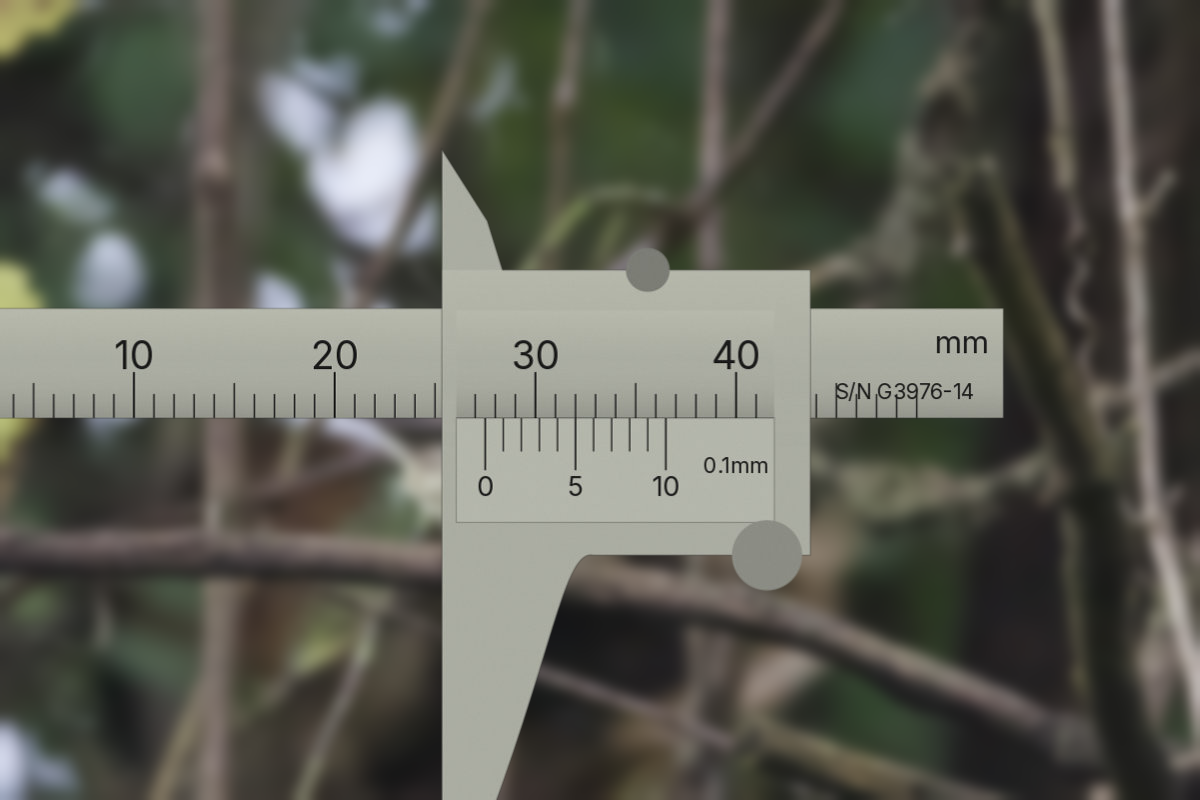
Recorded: mm 27.5
